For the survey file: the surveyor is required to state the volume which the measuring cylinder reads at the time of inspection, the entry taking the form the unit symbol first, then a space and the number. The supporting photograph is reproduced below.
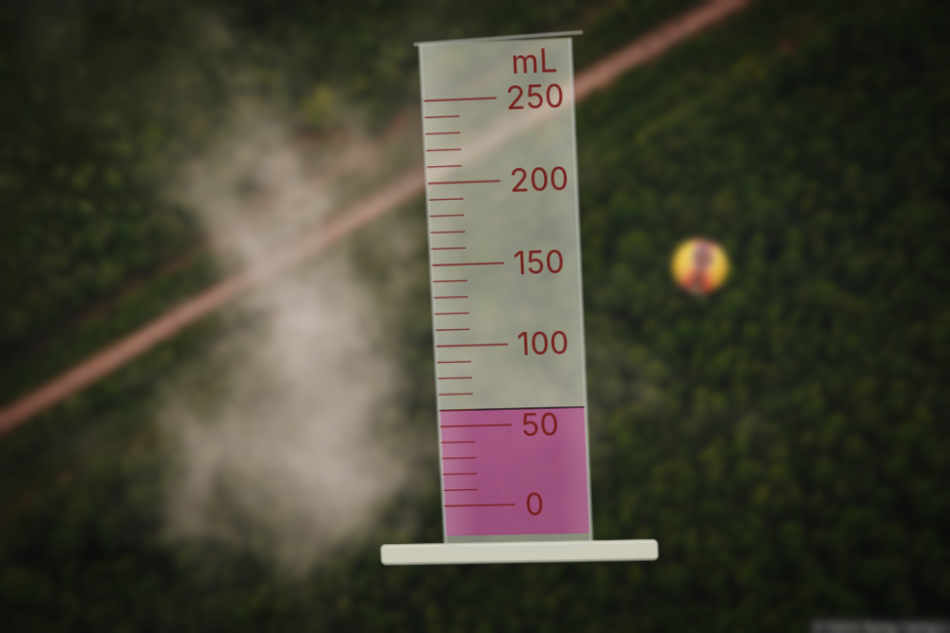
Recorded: mL 60
